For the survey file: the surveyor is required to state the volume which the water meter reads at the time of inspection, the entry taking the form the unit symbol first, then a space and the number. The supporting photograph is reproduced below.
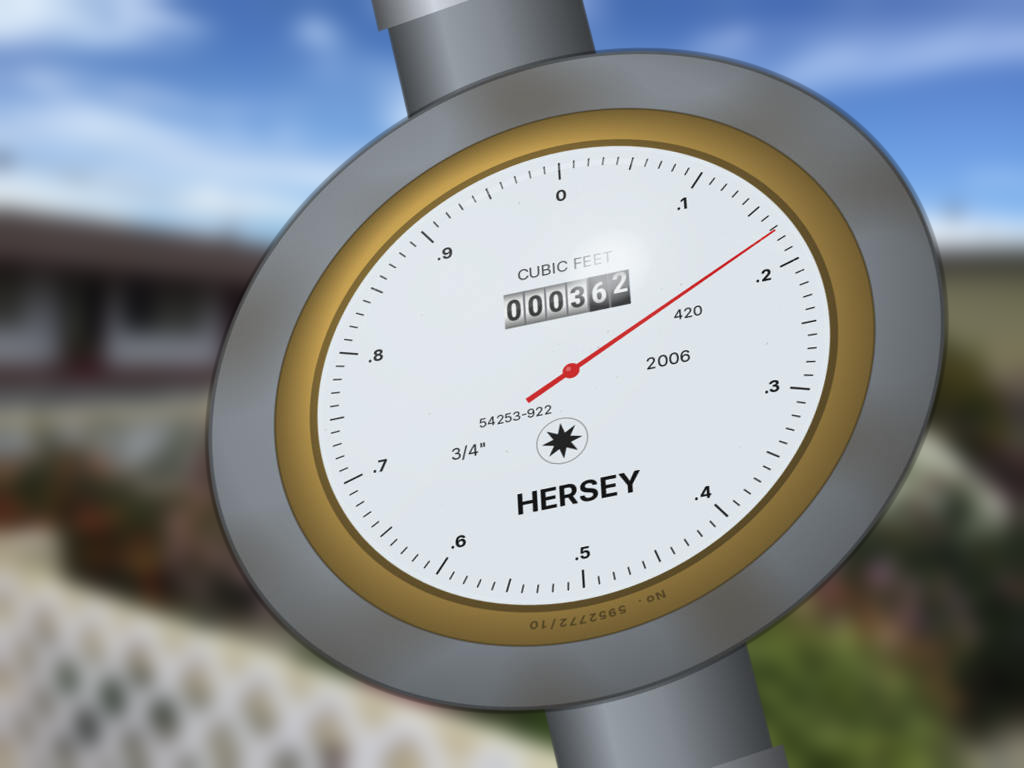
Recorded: ft³ 362.17
